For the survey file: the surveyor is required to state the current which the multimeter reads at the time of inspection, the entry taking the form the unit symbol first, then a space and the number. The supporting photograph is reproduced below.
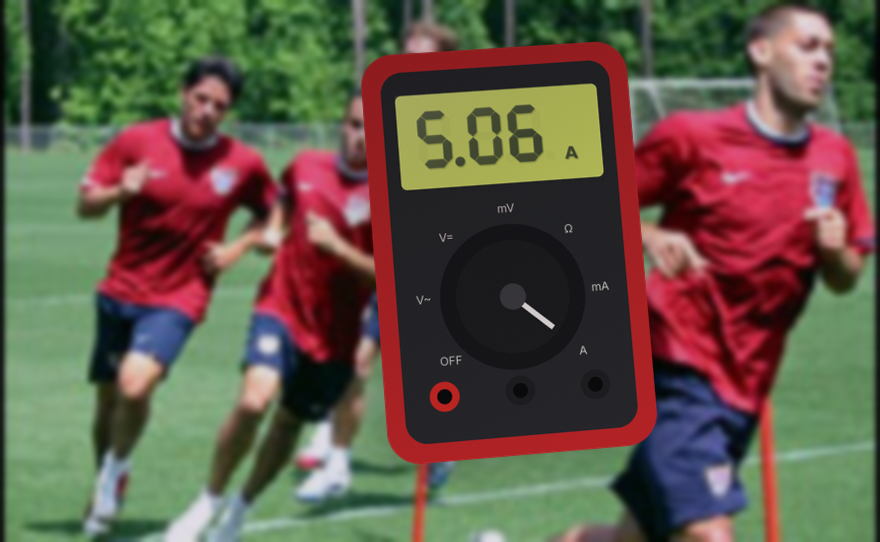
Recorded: A 5.06
